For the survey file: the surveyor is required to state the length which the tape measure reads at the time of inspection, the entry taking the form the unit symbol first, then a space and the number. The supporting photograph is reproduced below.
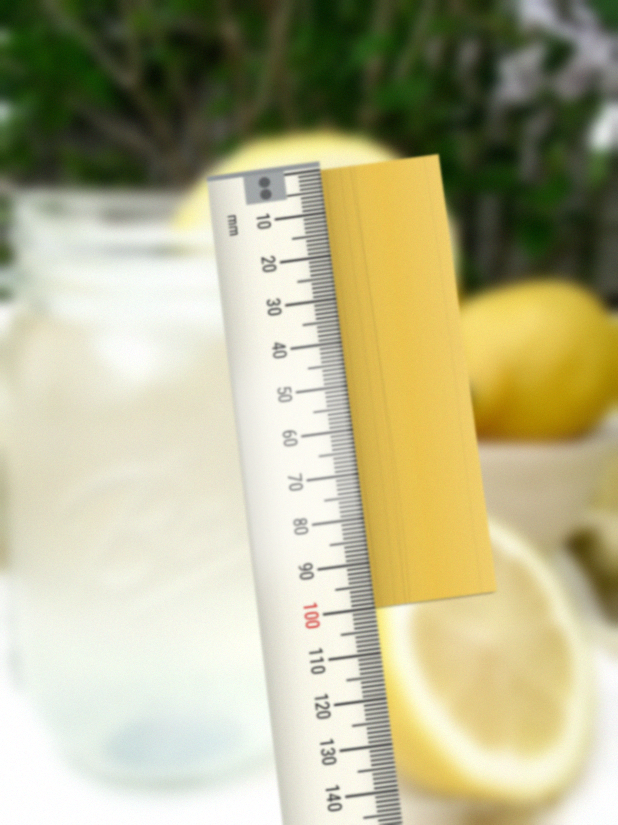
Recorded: mm 100
